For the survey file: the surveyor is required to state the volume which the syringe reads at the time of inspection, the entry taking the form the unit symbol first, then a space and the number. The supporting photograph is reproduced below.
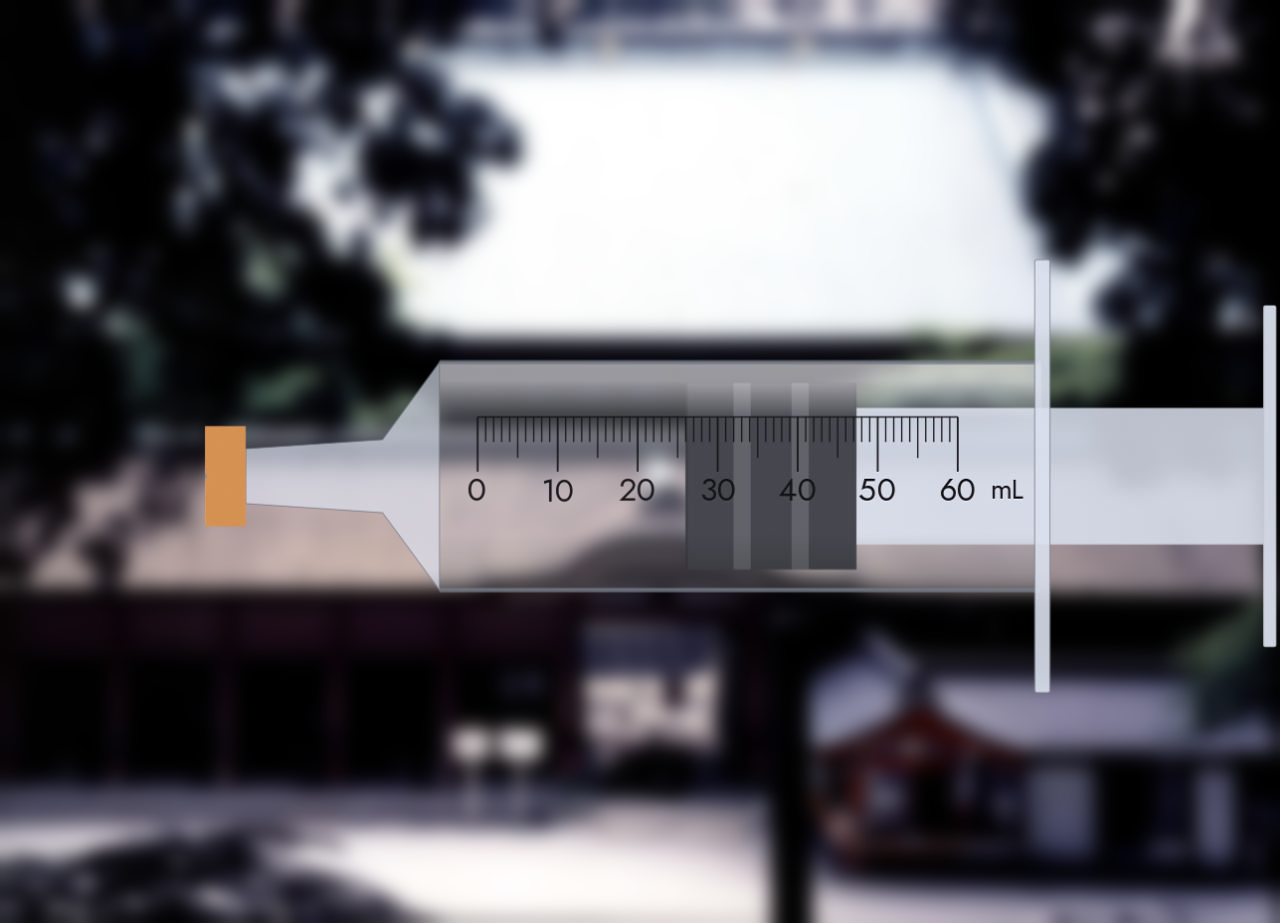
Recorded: mL 26
